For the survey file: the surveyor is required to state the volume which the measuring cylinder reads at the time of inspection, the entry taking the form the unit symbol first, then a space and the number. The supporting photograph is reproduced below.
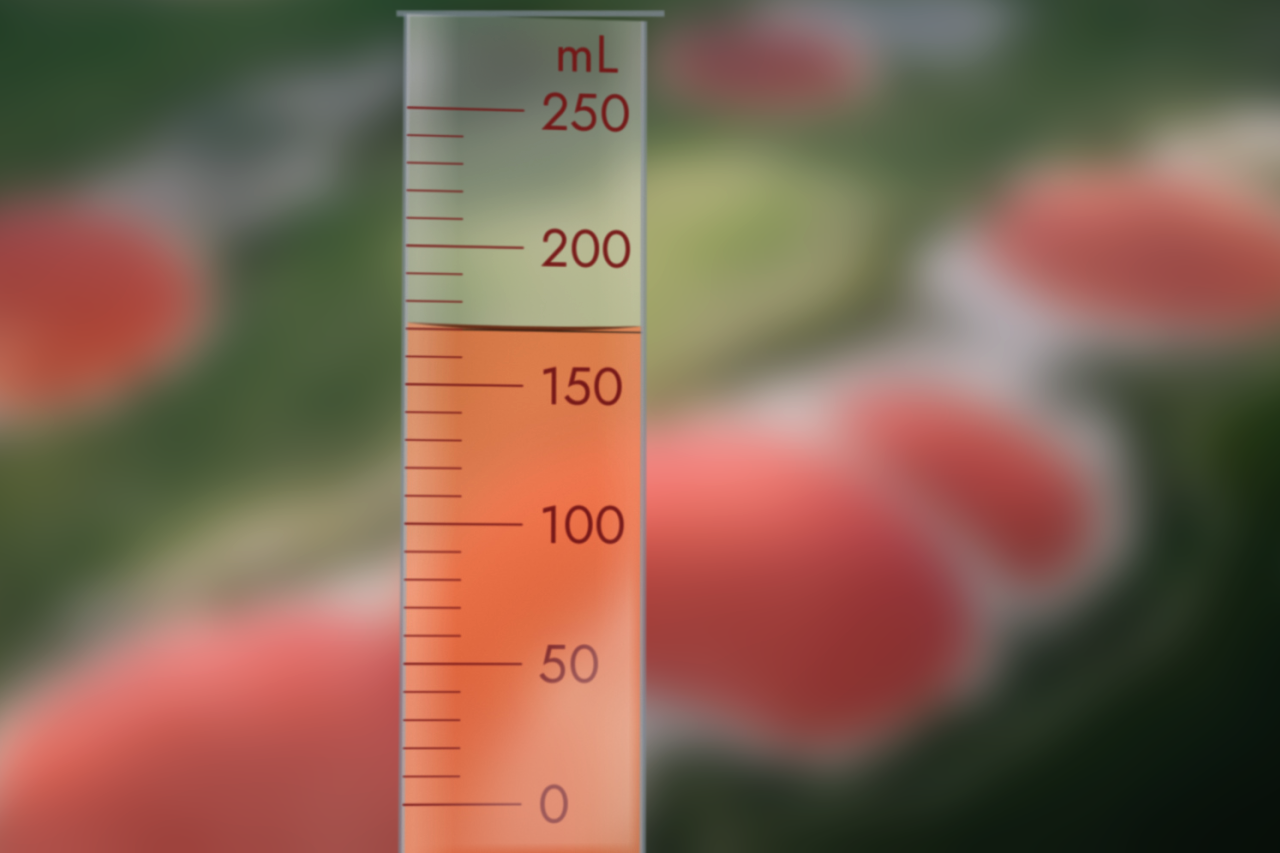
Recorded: mL 170
